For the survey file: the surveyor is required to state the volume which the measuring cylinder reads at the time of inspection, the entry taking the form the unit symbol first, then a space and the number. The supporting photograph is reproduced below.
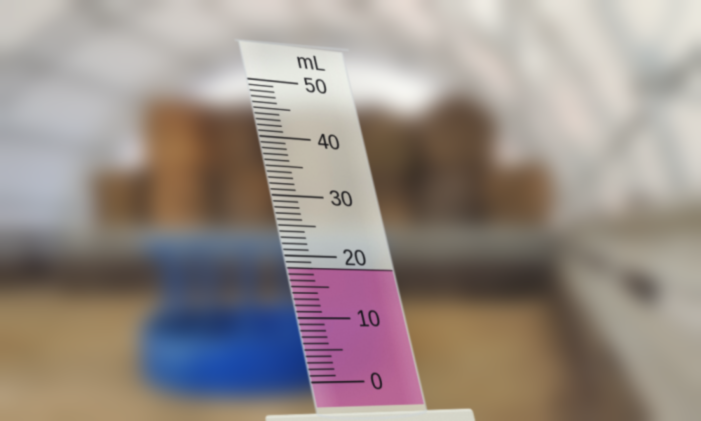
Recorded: mL 18
